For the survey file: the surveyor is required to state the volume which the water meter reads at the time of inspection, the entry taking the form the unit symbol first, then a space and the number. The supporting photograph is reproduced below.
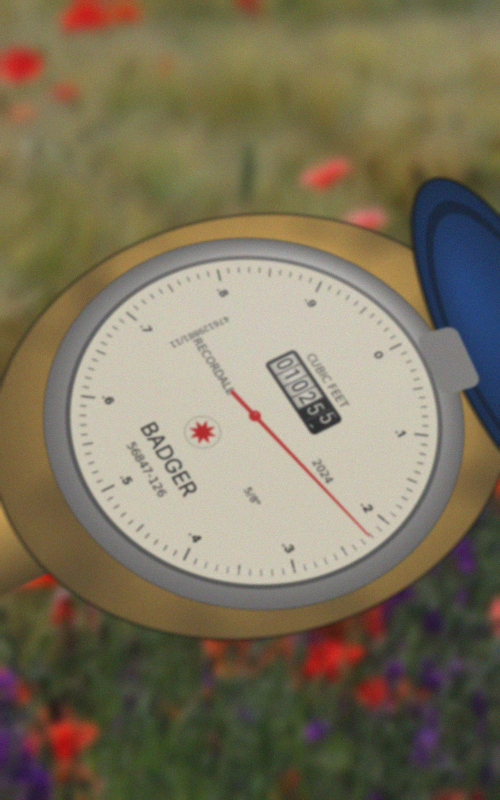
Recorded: ft³ 10255.22
